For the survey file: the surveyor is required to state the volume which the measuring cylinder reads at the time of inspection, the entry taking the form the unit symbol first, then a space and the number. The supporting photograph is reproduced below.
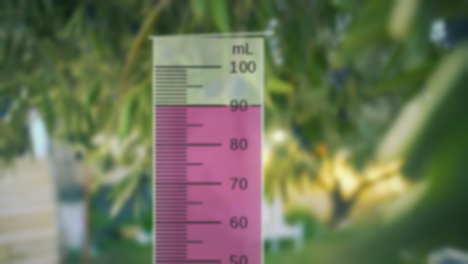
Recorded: mL 90
